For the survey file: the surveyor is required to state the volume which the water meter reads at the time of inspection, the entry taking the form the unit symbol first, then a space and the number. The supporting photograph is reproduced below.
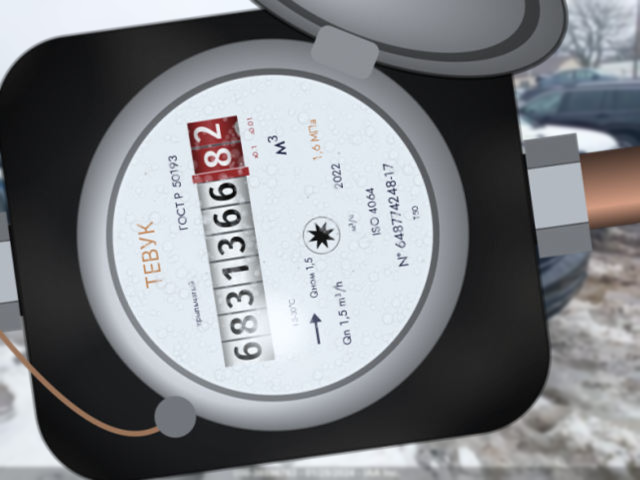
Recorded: m³ 6831366.82
